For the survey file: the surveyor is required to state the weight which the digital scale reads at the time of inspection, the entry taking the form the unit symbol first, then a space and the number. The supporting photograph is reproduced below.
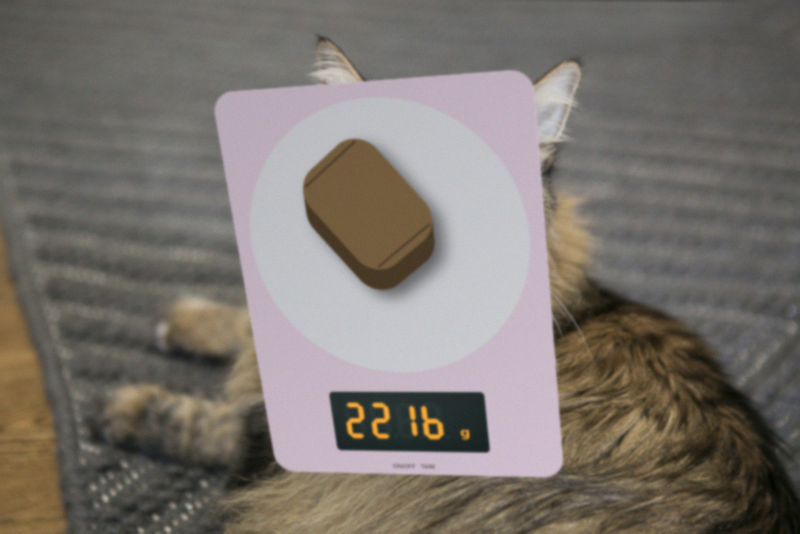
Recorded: g 2216
